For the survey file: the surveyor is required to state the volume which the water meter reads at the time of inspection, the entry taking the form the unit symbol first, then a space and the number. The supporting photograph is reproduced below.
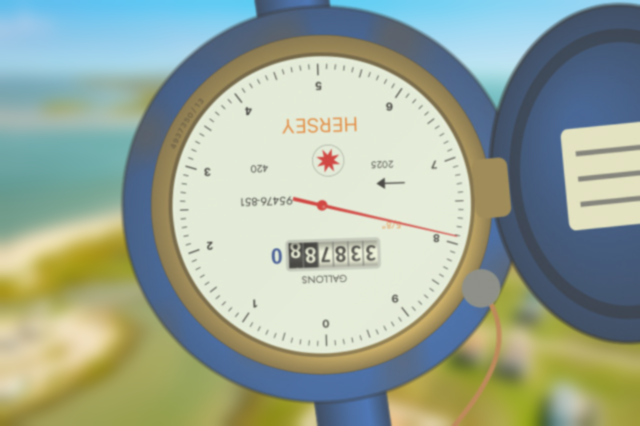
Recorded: gal 3387877.9
